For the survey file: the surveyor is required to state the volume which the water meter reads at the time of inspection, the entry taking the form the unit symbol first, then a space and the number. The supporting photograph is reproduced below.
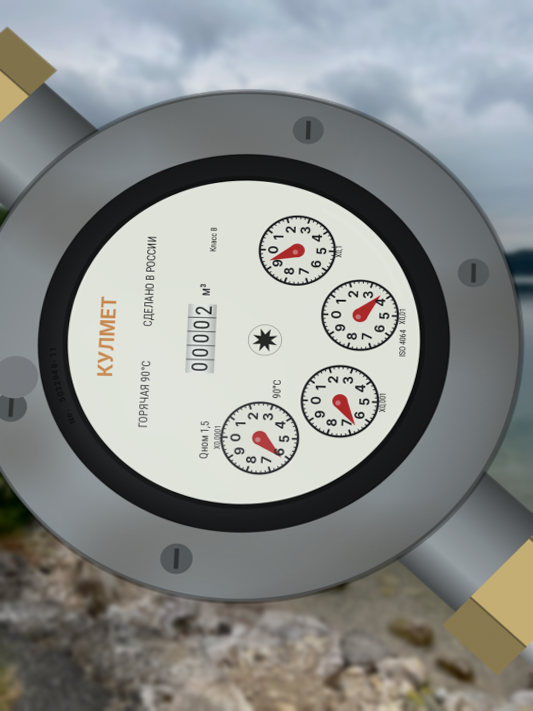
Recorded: m³ 1.9366
